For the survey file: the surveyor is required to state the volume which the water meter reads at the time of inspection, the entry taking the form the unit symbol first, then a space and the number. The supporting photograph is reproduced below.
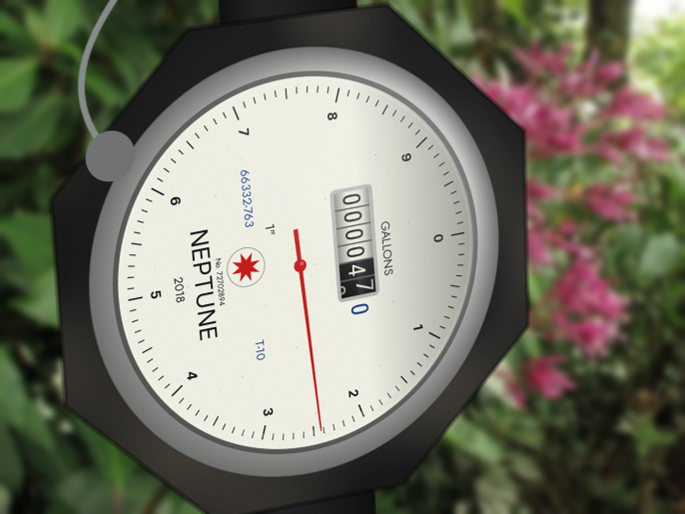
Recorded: gal 472.4
